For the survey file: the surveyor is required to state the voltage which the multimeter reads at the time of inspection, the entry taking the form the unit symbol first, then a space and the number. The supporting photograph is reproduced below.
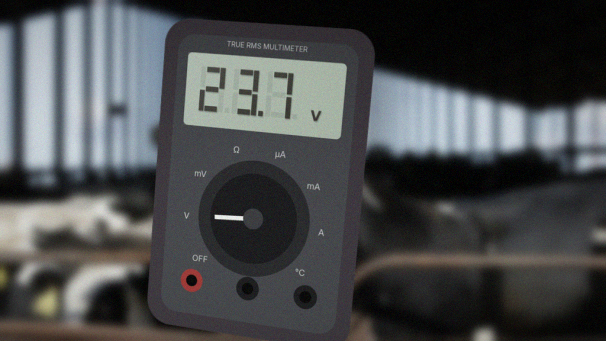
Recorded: V 23.7
